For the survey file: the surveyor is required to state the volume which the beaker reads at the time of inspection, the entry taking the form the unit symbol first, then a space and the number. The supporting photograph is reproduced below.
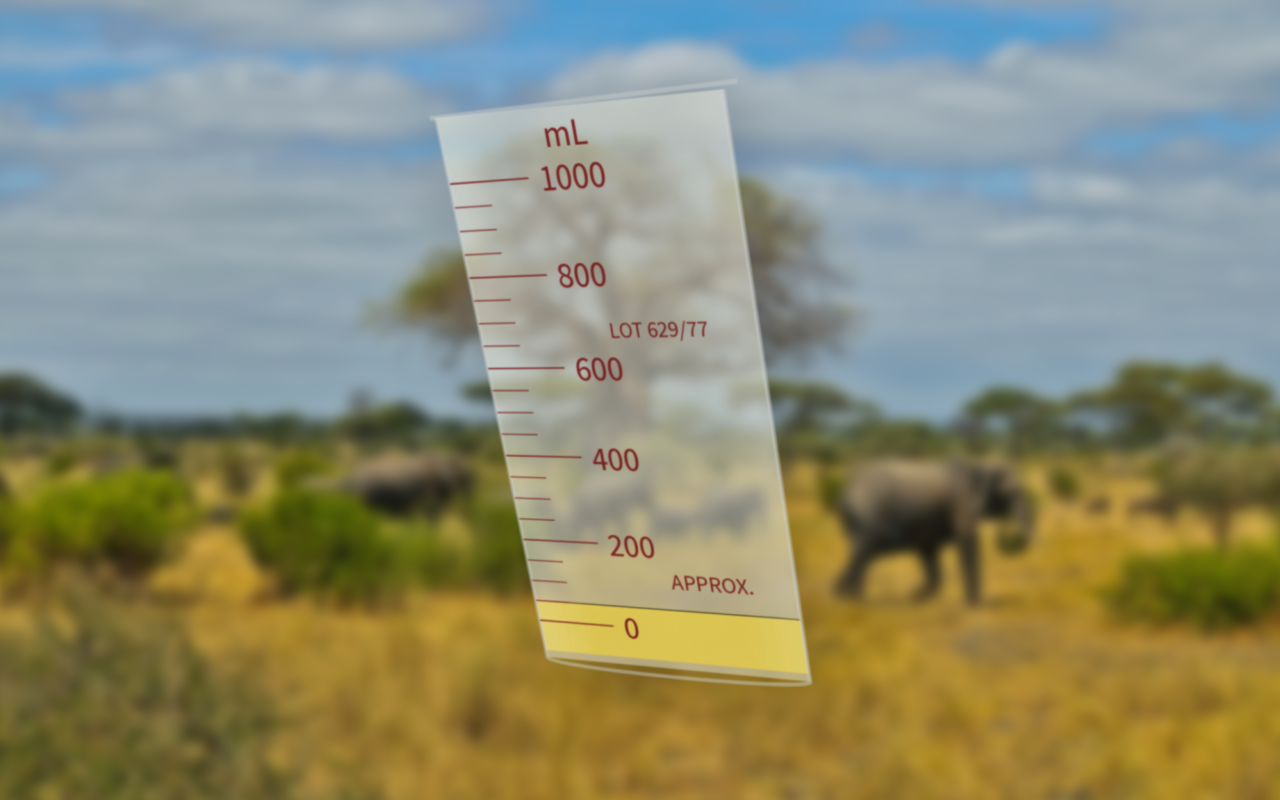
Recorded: mL 50
